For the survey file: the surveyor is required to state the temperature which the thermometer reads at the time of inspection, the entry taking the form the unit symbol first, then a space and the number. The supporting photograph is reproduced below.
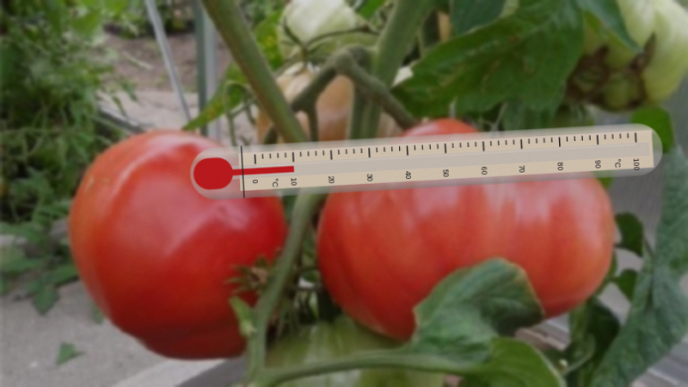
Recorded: °C 10
